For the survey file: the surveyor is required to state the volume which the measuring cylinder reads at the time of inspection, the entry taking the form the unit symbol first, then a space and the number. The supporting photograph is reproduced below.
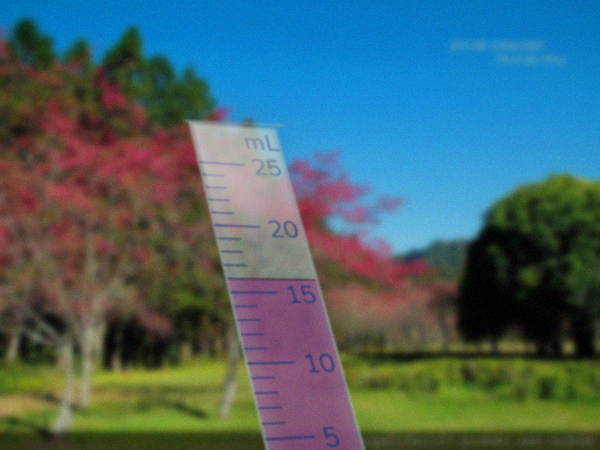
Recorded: mL 16
